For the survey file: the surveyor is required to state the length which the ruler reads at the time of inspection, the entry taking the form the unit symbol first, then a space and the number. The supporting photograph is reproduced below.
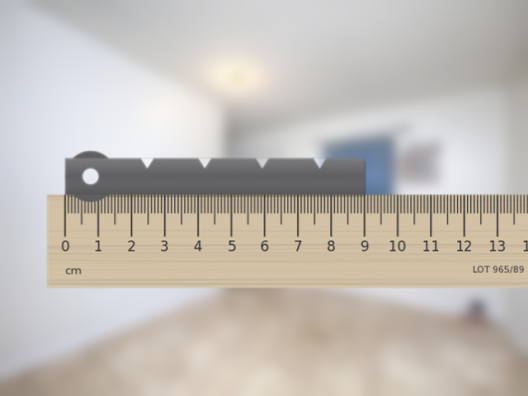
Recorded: cm 9
